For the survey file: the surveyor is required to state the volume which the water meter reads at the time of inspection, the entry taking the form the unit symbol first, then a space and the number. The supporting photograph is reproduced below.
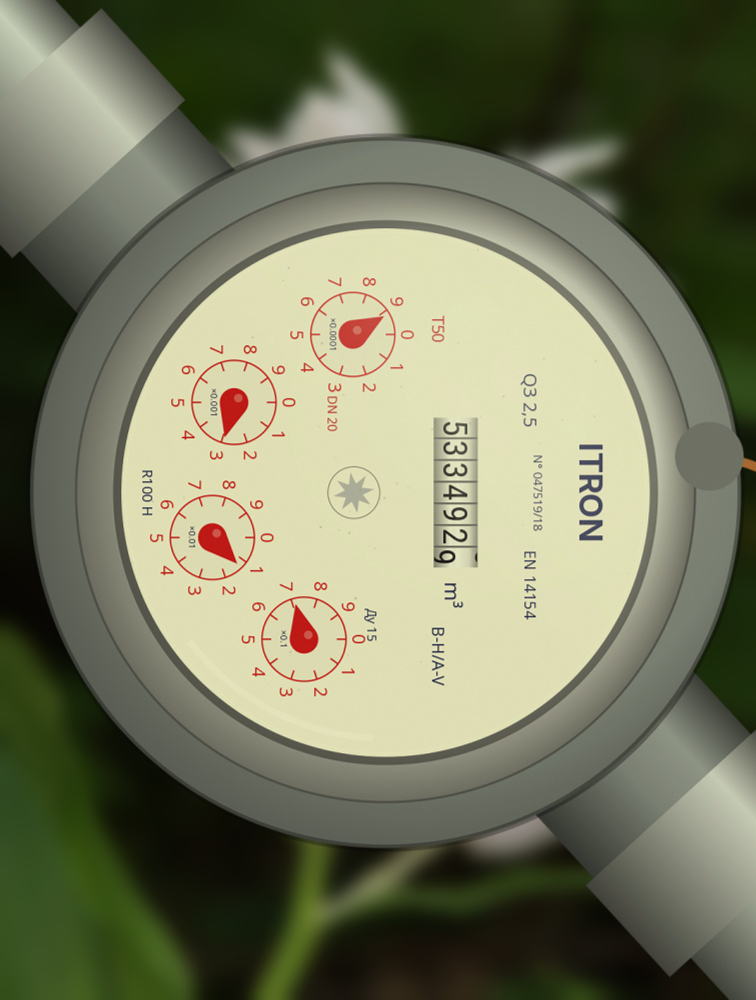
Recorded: m³ 5334928.7129
